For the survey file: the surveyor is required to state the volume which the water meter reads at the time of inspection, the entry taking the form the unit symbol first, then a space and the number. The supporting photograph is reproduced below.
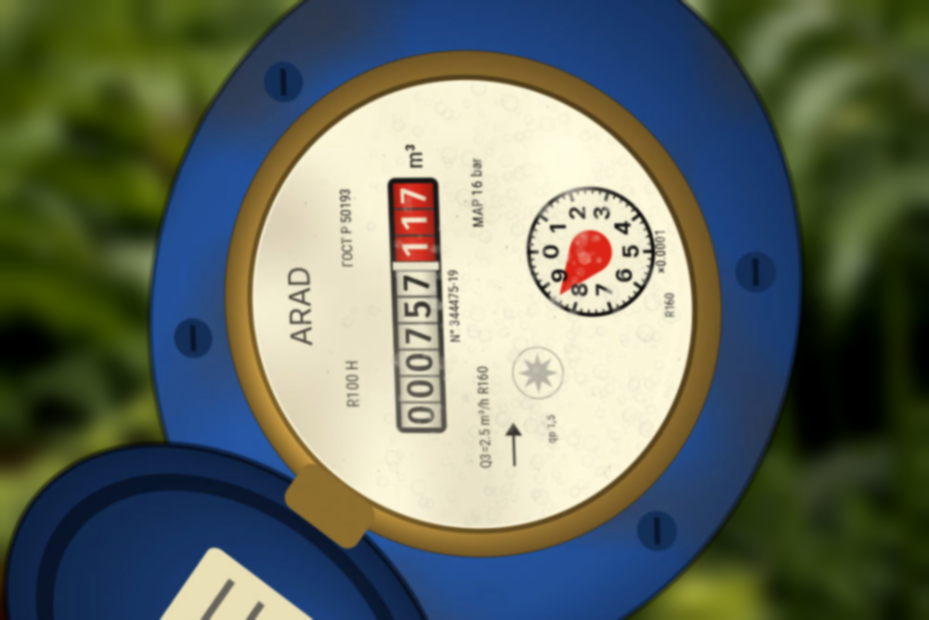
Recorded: m³ 757.1178
